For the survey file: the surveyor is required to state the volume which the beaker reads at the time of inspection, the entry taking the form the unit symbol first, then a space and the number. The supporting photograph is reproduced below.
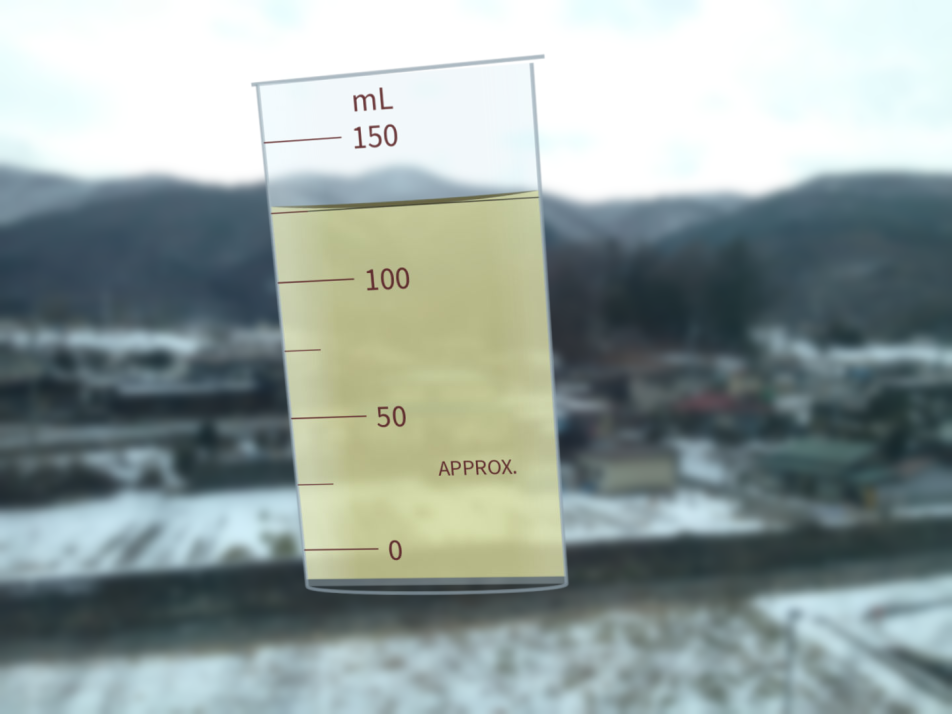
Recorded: mL 125
